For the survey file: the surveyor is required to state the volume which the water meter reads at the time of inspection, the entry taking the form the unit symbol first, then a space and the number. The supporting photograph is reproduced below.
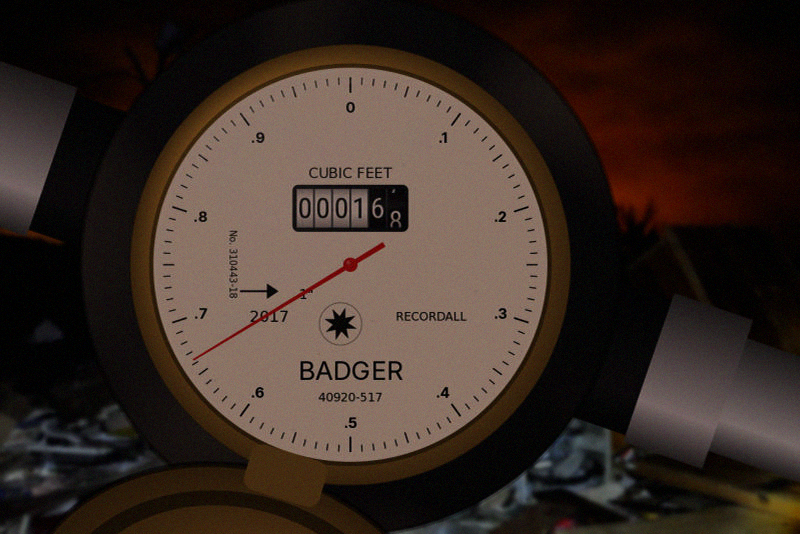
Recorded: ft³ 167.66
